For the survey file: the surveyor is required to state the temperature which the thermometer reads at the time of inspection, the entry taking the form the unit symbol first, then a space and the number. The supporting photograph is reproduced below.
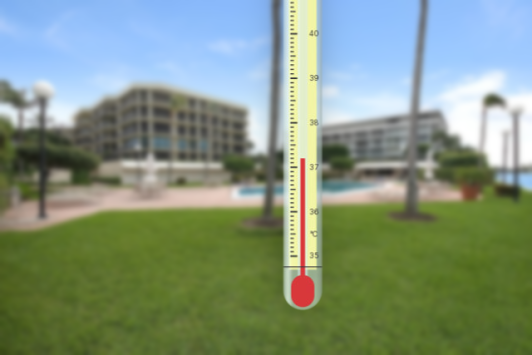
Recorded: °C 37.2
